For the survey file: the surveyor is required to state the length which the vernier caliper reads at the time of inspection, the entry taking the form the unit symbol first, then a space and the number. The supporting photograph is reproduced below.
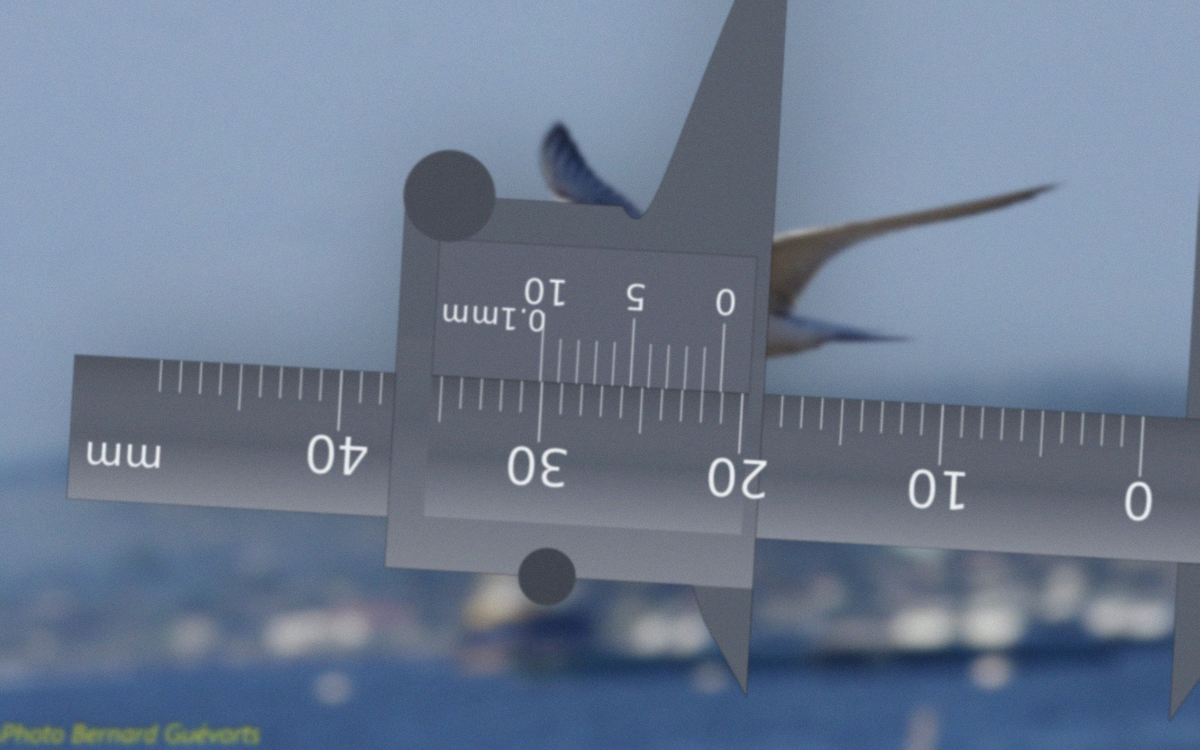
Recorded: mm 21.1
